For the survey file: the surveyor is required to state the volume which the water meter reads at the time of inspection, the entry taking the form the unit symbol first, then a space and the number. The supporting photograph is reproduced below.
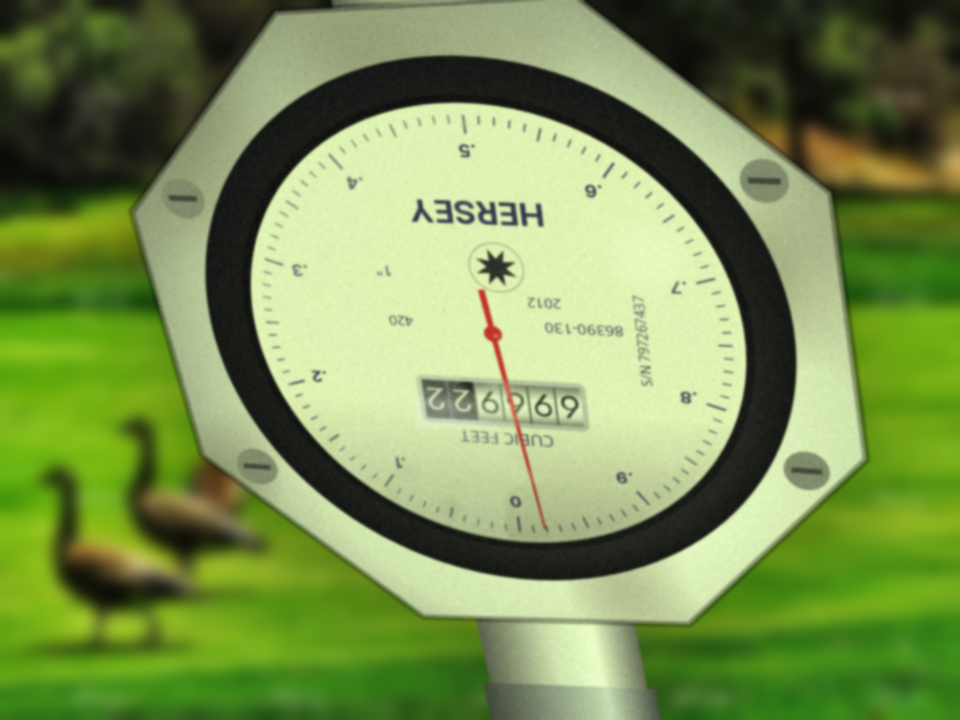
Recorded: ft³ 696921.98
